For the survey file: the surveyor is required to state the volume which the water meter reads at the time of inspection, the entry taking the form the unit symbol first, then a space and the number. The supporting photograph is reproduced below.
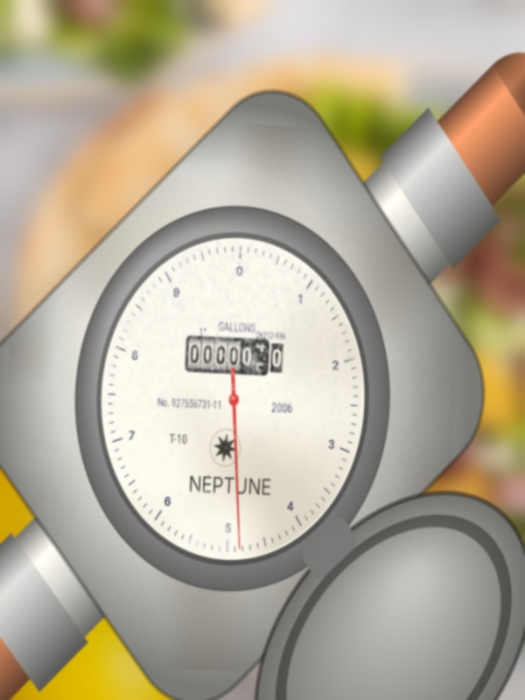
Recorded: gal 44.8
